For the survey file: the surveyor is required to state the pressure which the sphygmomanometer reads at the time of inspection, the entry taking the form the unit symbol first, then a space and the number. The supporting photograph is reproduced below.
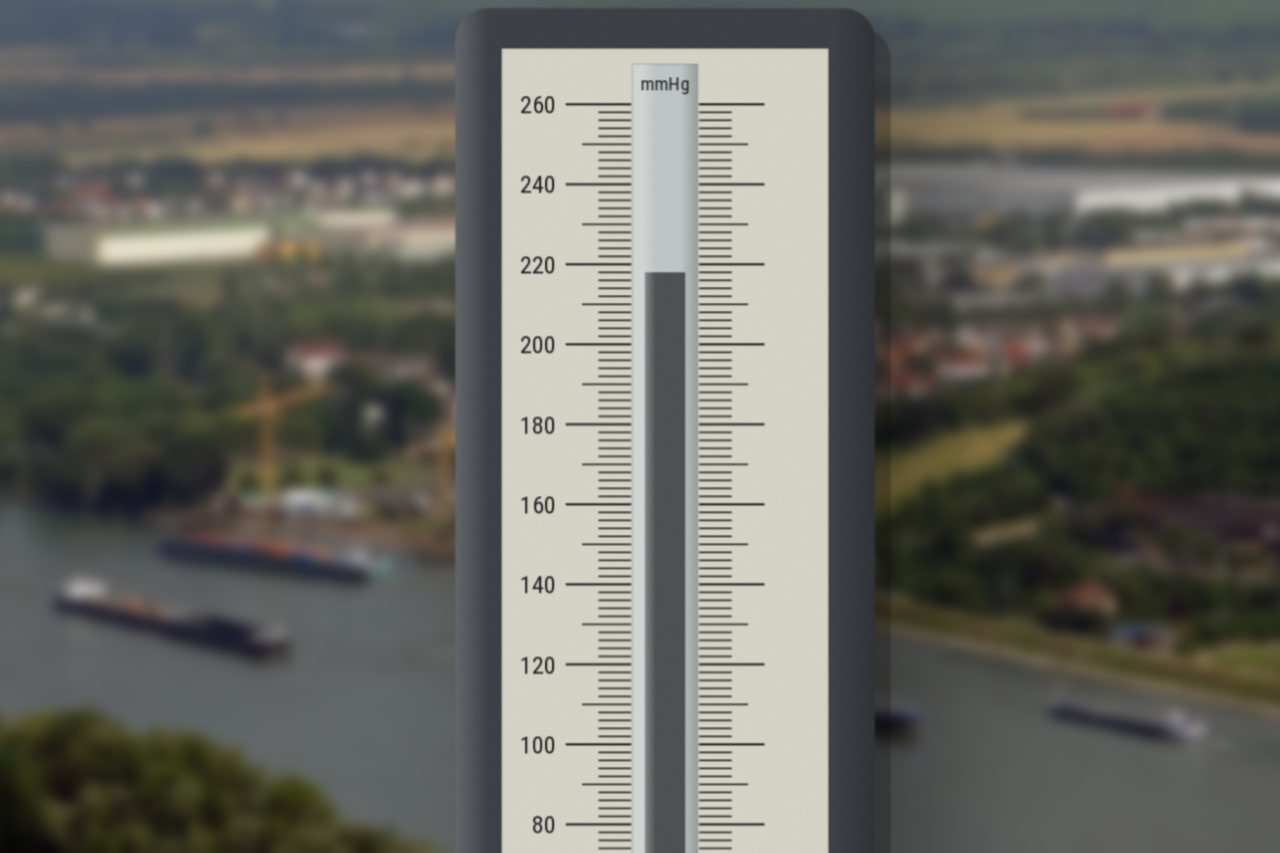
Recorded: mmHg 218
